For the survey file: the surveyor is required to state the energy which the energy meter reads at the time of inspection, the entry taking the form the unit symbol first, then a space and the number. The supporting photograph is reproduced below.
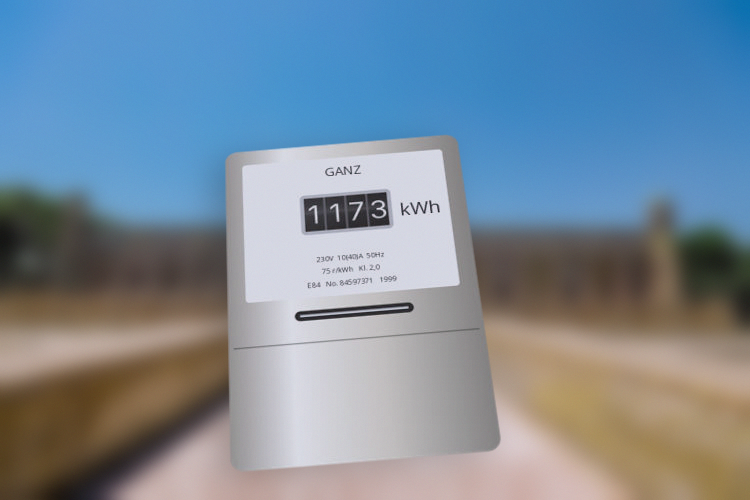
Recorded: kWh 1173
